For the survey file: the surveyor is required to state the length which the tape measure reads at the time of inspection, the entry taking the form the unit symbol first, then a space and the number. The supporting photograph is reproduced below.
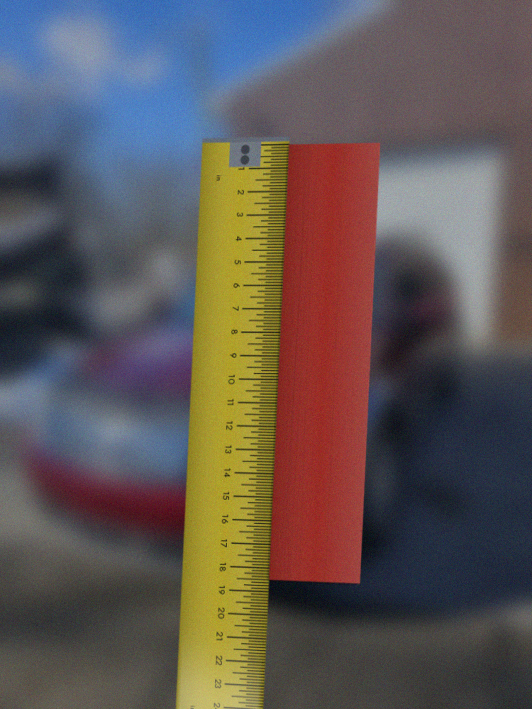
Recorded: in 18.5
